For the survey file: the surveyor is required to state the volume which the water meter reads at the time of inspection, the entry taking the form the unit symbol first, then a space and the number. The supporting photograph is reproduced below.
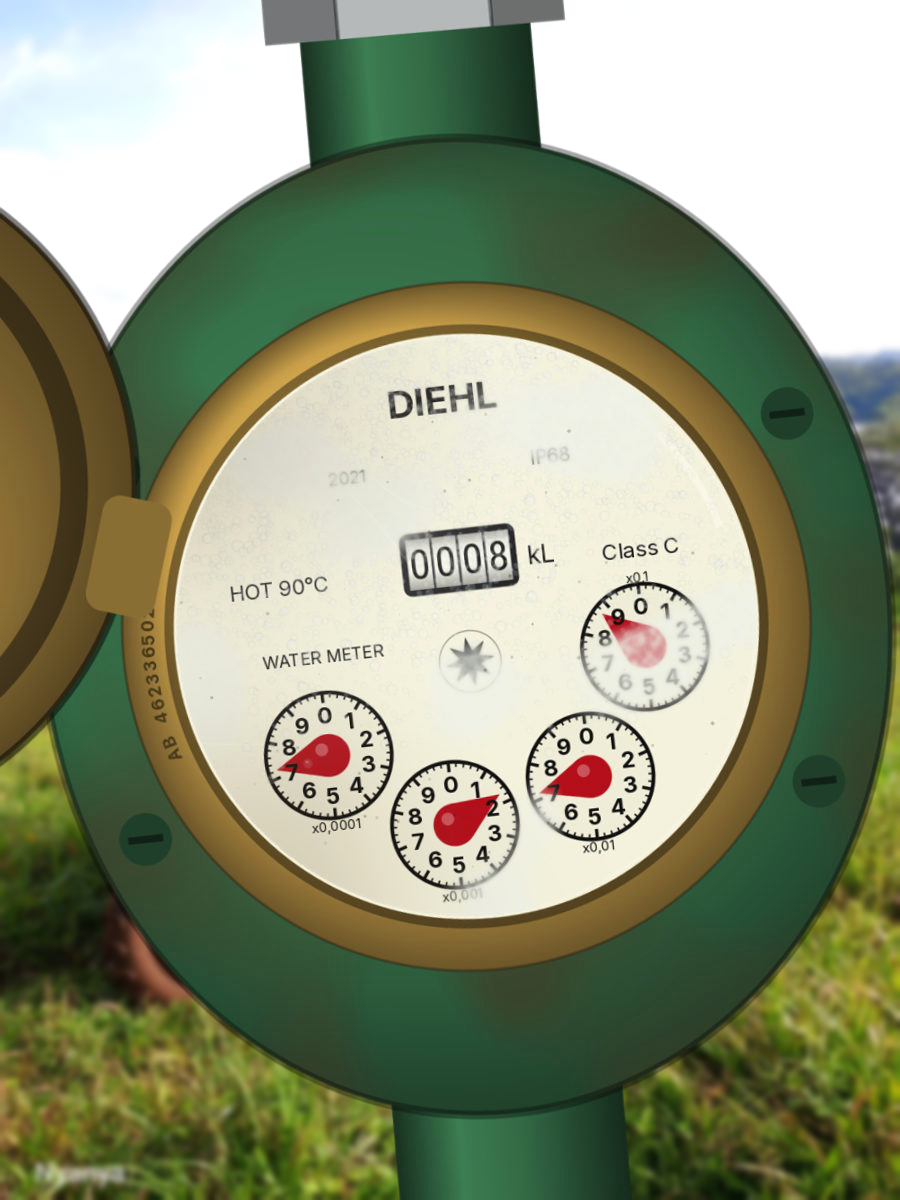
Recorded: kL 8.8717
